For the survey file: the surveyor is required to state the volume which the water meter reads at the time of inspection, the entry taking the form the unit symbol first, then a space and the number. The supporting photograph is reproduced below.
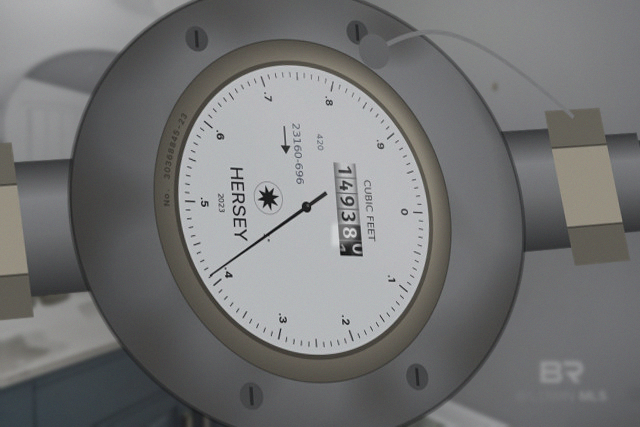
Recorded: ft³ 149380.41
